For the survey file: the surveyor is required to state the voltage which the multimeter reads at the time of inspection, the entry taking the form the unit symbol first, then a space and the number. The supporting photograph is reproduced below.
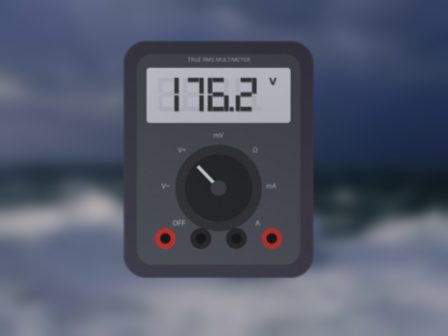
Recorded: V 176.2
